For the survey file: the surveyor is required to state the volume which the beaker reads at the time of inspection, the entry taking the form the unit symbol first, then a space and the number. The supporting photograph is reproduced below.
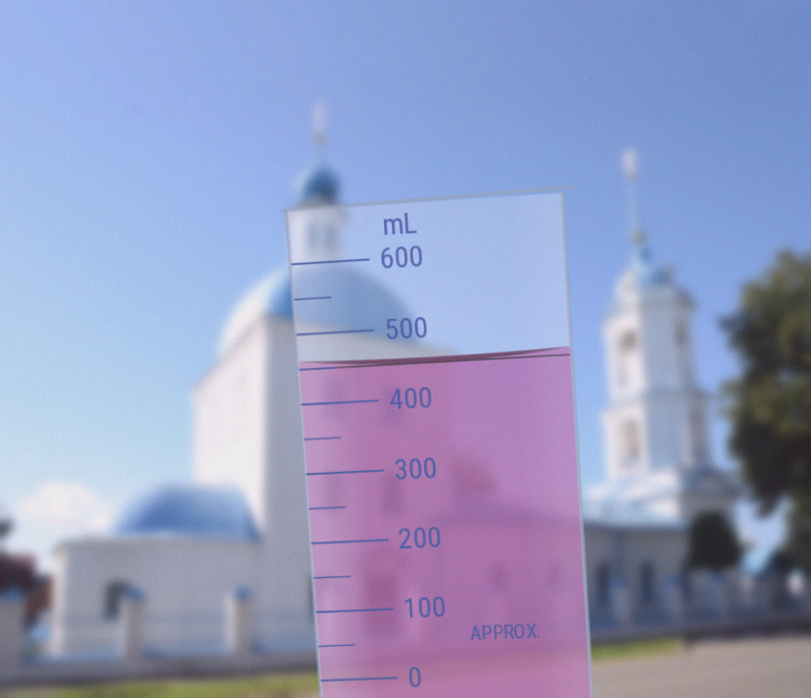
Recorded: mL 450
